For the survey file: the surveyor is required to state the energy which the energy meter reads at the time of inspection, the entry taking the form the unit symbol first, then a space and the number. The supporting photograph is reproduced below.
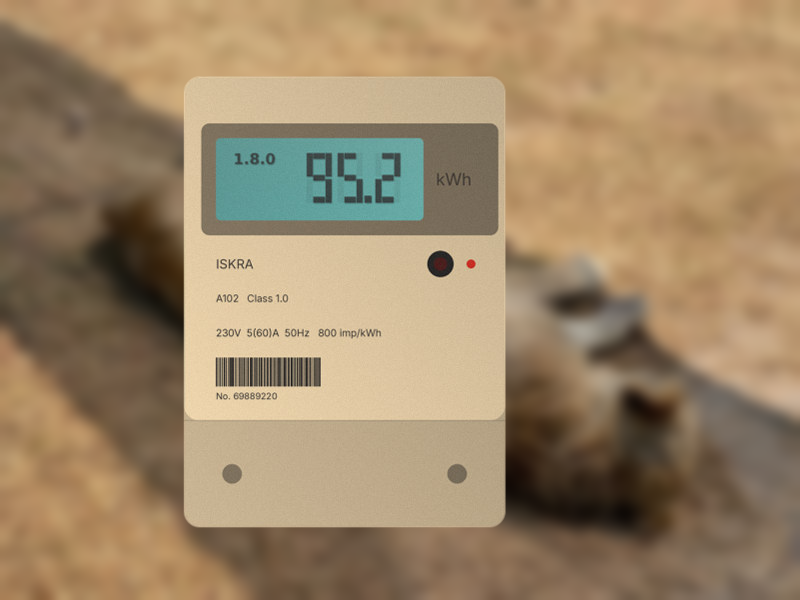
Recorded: kWh 95.2
